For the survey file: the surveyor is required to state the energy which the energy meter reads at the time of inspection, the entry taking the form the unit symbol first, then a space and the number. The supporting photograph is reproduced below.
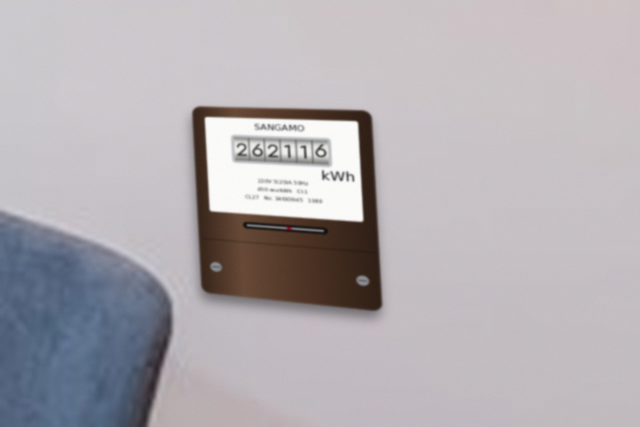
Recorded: kWh 262116
